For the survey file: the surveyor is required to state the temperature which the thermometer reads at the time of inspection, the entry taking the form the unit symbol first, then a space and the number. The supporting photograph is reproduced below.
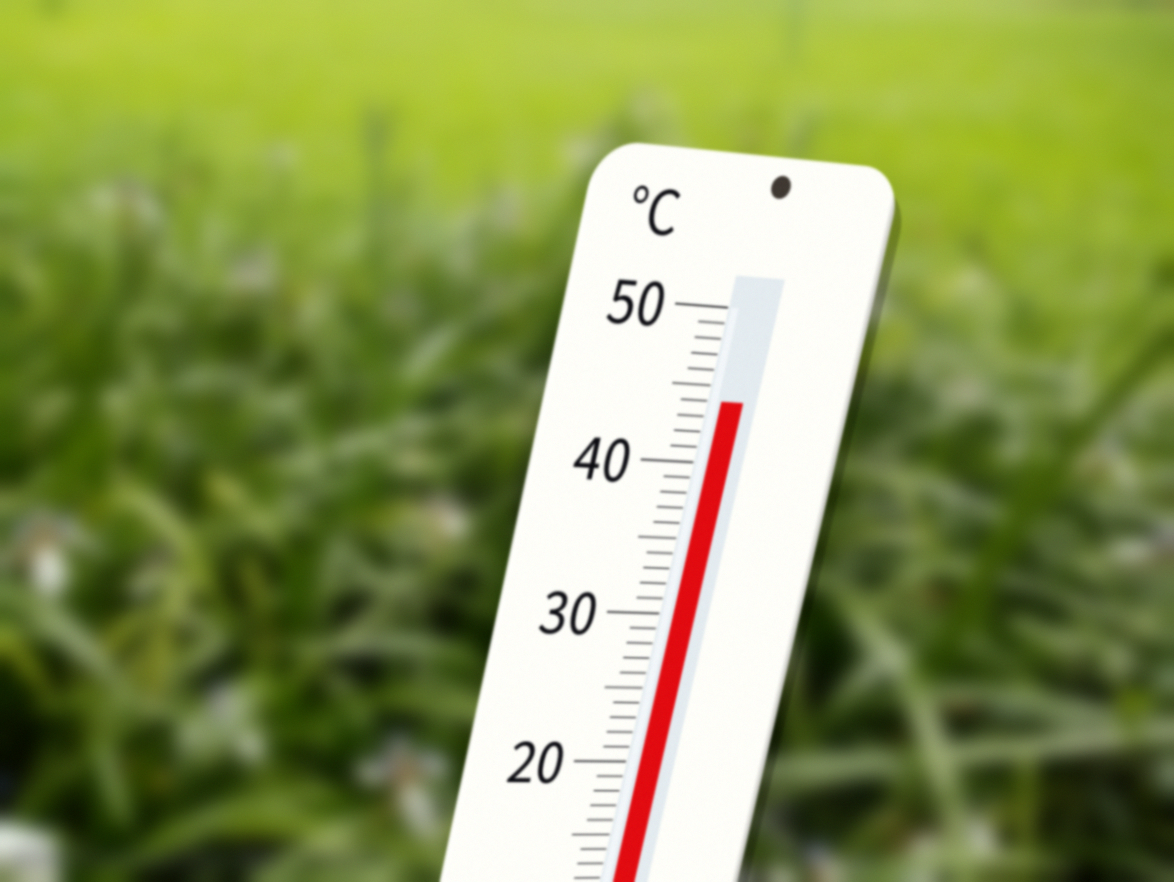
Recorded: °C 44
